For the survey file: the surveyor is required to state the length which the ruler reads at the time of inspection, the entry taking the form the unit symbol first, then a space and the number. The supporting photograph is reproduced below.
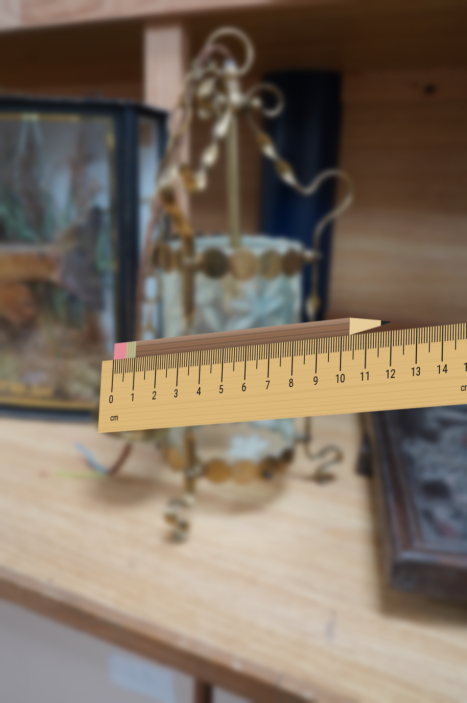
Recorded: cm 12
